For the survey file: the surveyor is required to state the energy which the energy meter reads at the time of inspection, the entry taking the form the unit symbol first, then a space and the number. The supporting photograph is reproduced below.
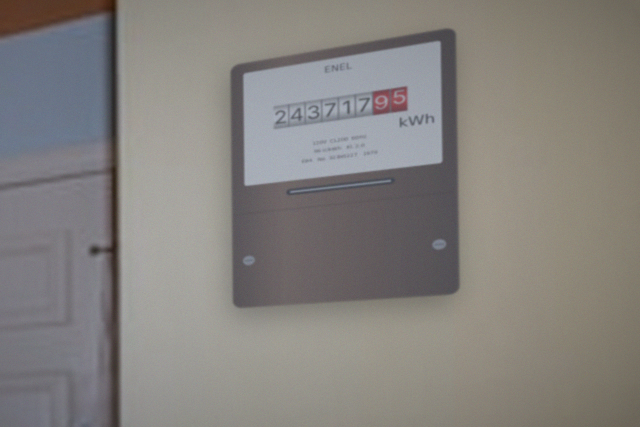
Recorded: kWh 243717.95
